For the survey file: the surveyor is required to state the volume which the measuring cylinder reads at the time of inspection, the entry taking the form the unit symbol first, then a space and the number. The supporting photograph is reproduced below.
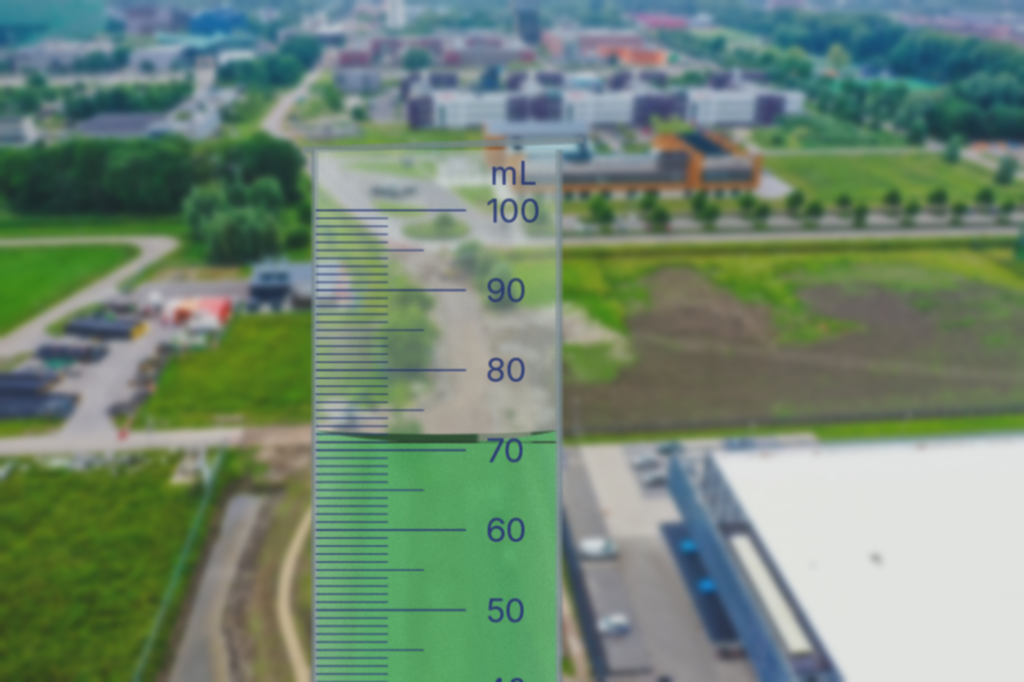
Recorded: mL 71
